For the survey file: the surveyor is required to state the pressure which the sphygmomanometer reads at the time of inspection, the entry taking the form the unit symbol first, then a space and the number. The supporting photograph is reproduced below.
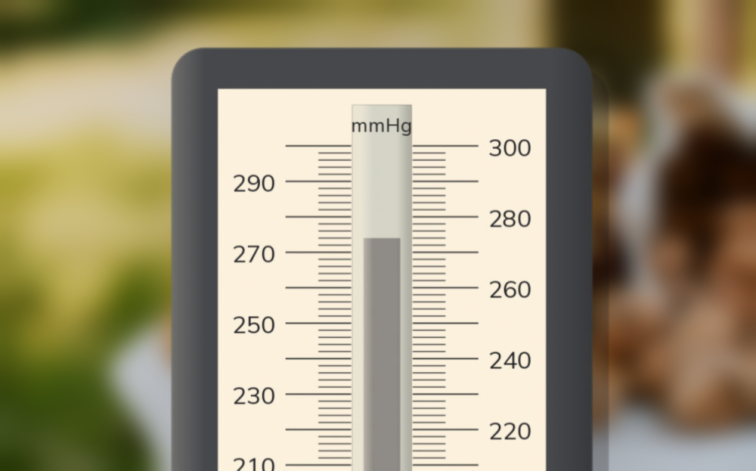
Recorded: mmHg 274
